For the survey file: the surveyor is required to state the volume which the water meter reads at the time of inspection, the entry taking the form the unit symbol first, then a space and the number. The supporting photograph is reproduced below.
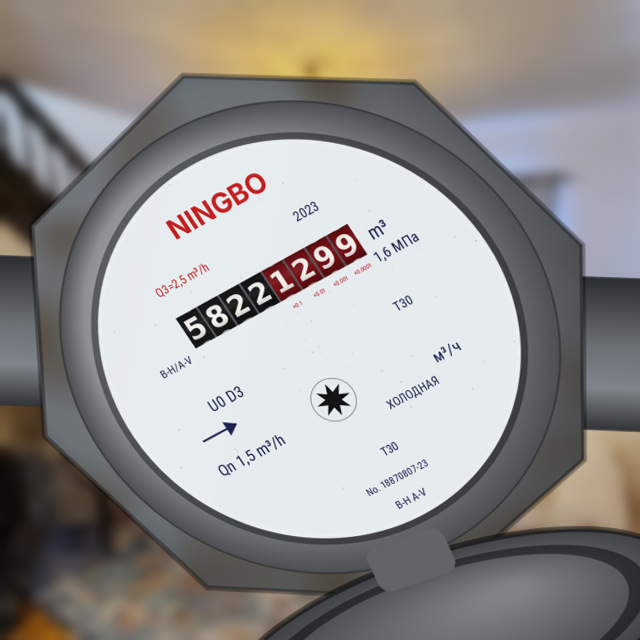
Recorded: m³ 5822.1299
